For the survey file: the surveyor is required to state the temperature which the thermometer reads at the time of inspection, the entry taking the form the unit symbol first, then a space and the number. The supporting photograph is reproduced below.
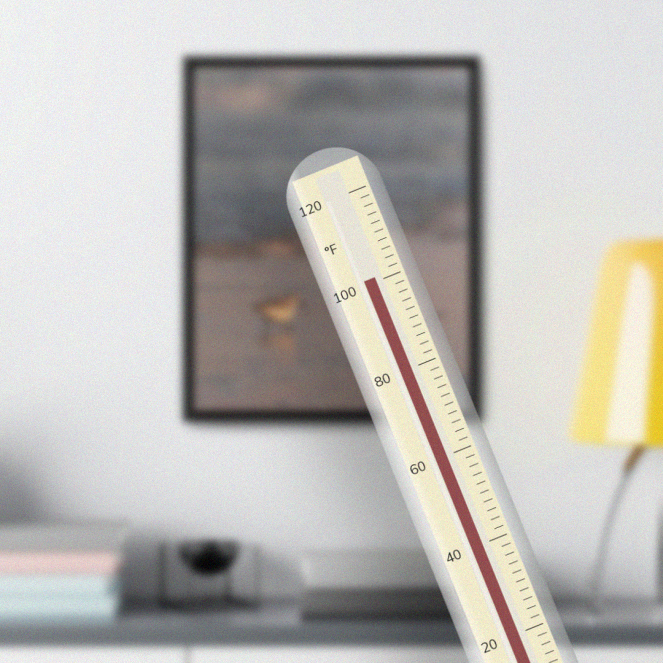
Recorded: °F 101
